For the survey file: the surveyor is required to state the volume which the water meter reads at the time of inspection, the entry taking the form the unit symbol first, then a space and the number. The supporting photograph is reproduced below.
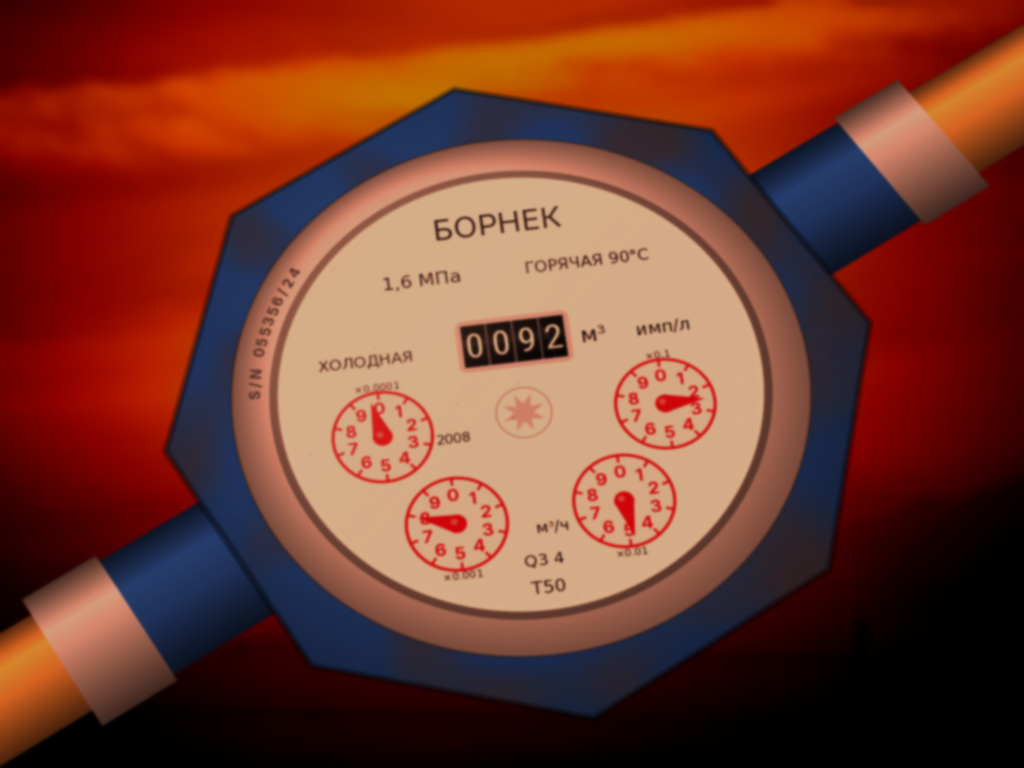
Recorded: m³ 92.2479
